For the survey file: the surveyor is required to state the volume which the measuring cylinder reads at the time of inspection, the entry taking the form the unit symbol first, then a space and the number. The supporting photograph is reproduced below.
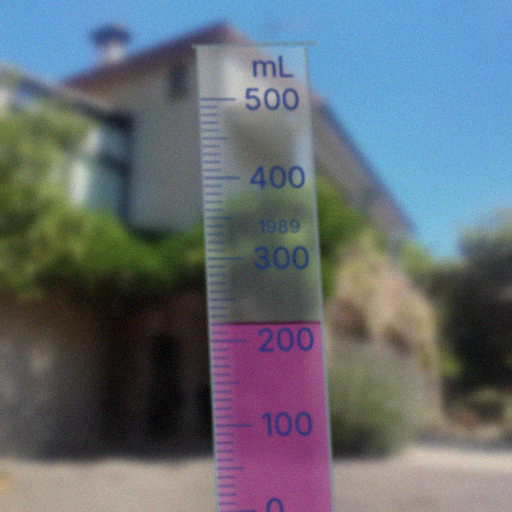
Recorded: mL 220
